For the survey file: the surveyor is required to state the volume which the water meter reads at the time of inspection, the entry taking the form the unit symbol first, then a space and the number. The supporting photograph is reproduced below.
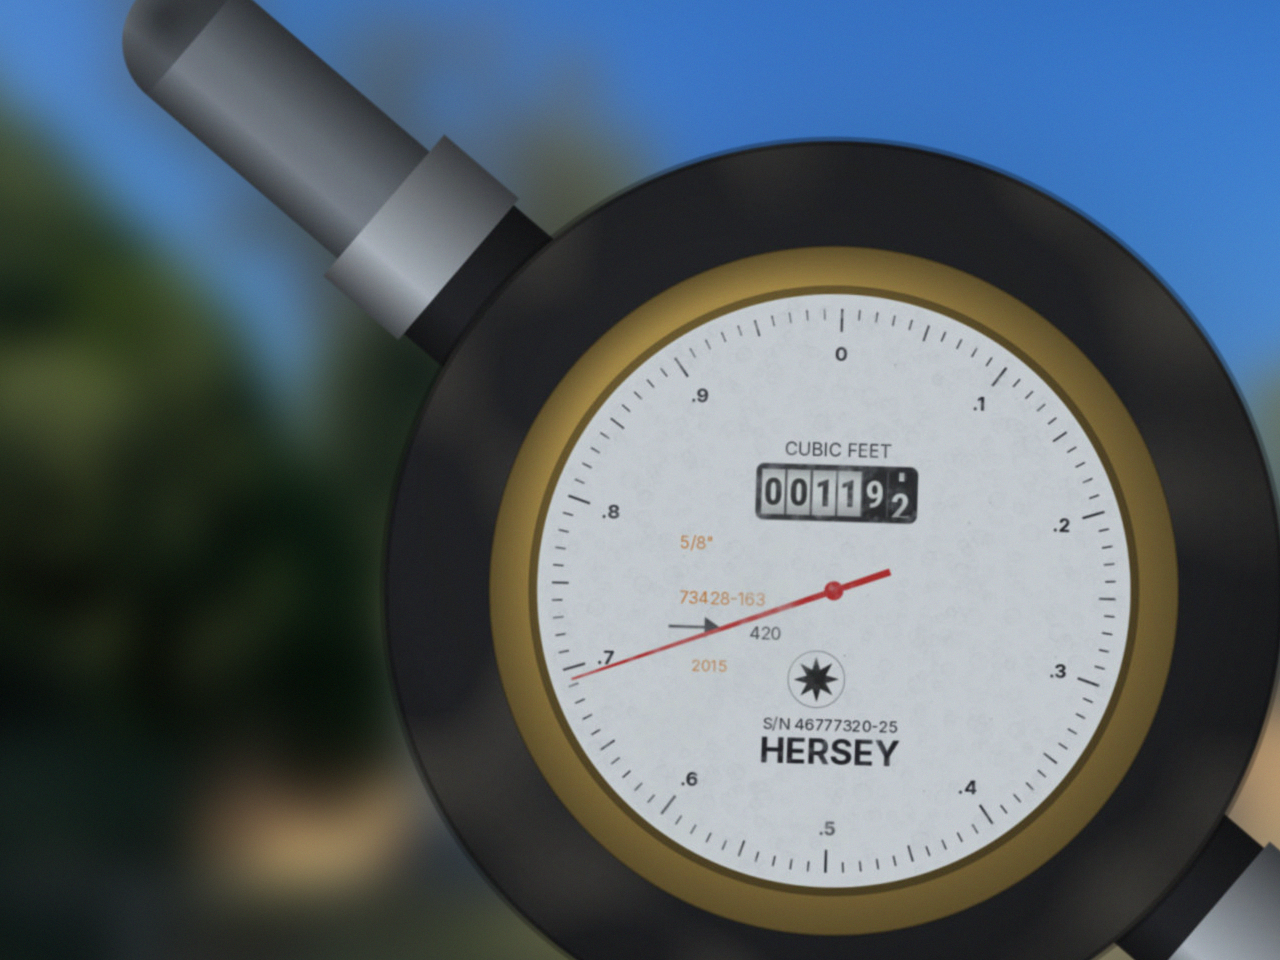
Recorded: ft³ 1191.69
